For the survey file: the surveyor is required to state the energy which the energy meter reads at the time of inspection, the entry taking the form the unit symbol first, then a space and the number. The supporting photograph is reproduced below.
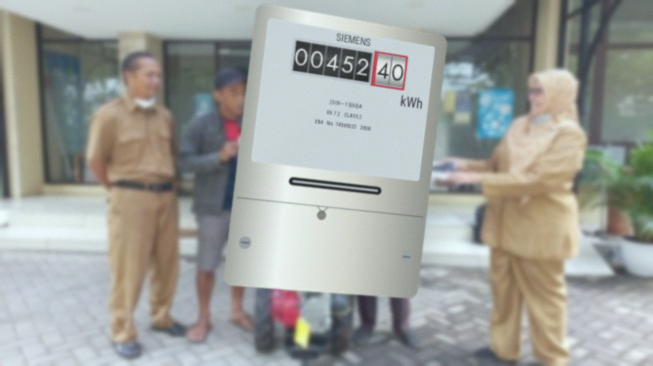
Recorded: kWh 452.40
